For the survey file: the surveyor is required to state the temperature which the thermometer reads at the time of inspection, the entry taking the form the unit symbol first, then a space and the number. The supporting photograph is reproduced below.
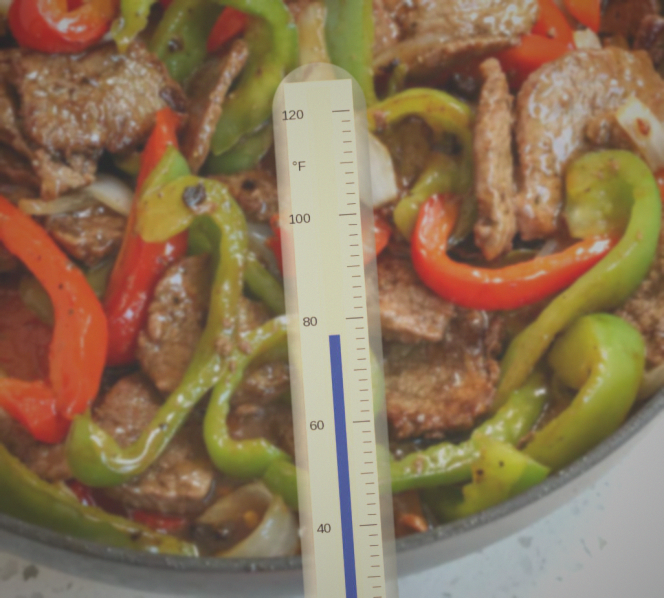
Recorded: °F 77
